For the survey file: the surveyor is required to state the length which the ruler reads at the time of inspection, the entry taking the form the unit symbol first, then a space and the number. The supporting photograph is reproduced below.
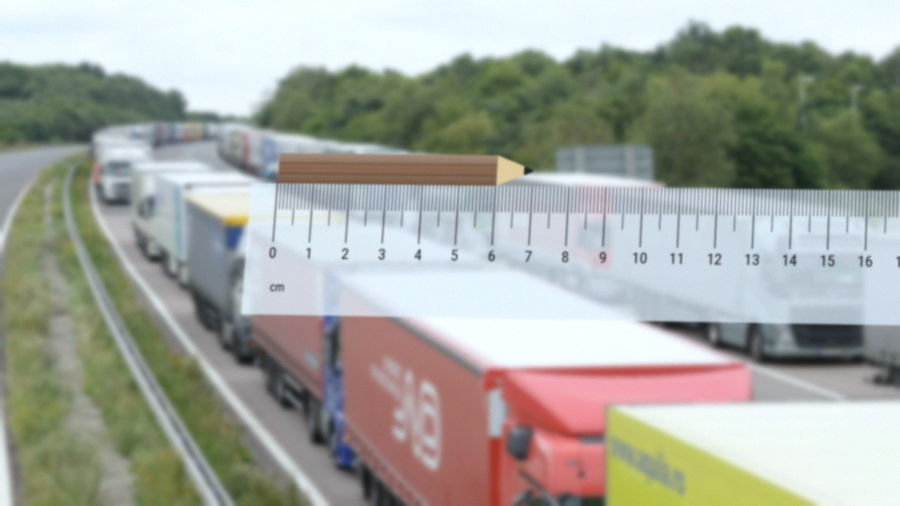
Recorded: cm 7
